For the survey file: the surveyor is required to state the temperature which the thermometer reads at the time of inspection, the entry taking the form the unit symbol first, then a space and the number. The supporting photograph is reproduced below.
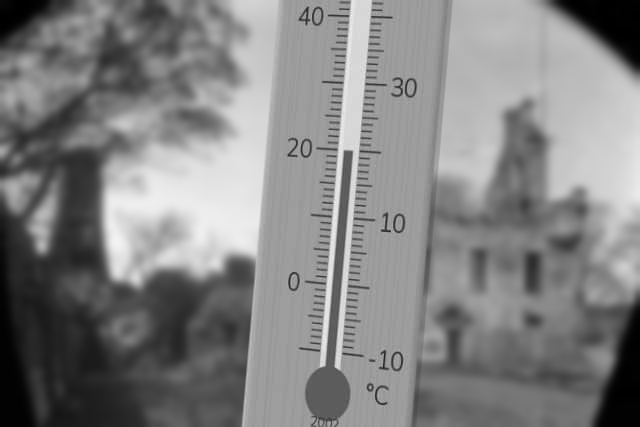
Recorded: °C 20
